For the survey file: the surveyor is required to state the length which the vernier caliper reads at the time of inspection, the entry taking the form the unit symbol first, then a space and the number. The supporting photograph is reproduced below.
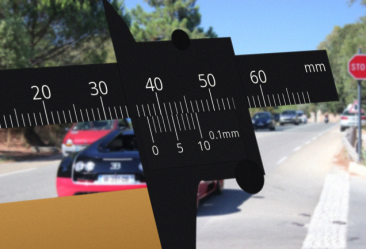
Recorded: mm 37.4
